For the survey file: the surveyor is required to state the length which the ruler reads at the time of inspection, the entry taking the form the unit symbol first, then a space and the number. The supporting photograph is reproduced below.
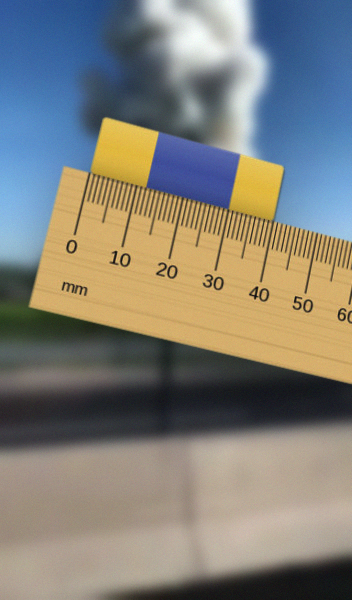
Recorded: mm 40
